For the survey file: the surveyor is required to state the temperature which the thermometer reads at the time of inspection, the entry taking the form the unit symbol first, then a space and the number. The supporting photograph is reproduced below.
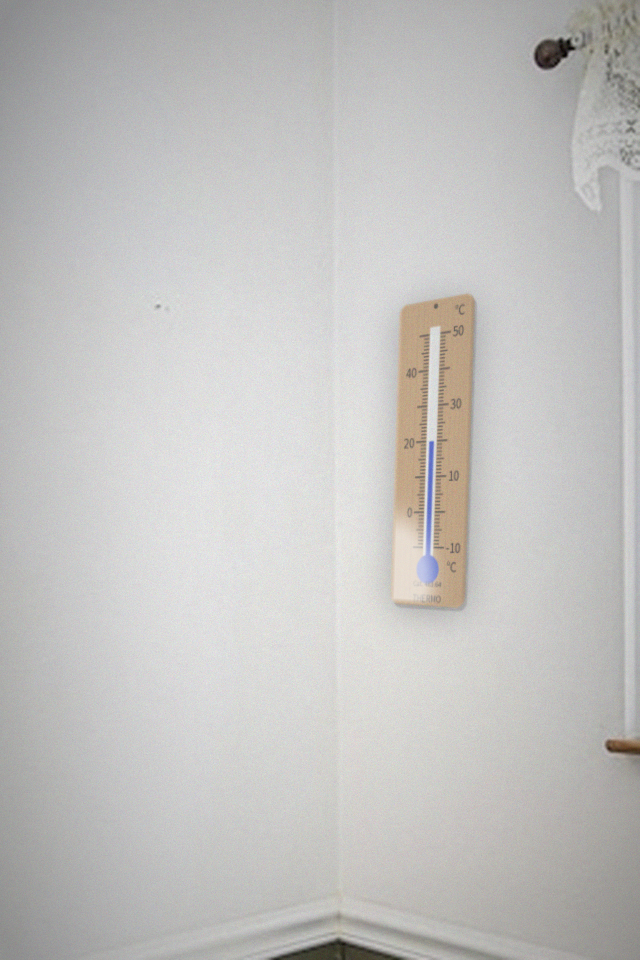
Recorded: °C 20
